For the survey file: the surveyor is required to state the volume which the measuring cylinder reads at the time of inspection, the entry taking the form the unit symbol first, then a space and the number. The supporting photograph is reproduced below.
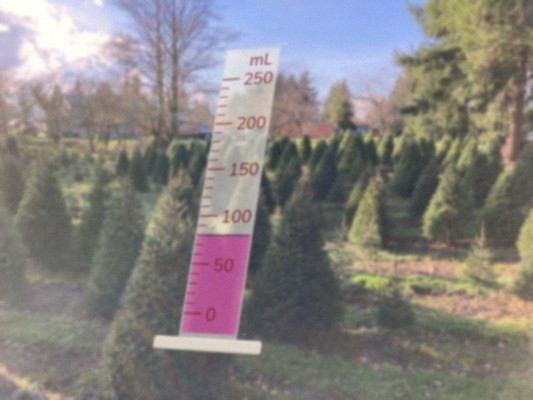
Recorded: mL 80
